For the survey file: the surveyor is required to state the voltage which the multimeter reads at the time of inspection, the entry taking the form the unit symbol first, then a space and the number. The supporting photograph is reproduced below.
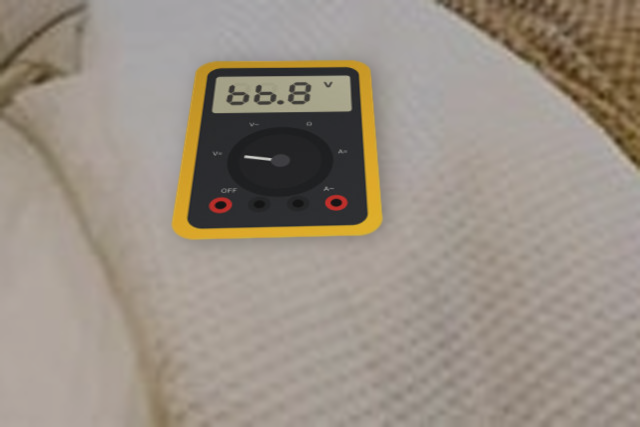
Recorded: V 66.8
